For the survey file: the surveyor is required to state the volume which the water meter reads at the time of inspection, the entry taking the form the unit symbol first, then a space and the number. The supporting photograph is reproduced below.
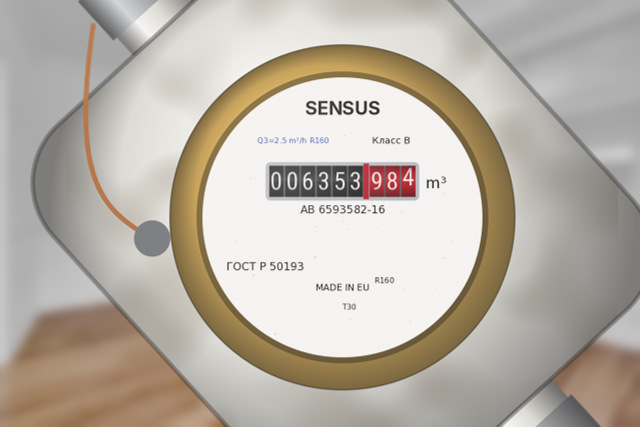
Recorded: m³ 6353.984
